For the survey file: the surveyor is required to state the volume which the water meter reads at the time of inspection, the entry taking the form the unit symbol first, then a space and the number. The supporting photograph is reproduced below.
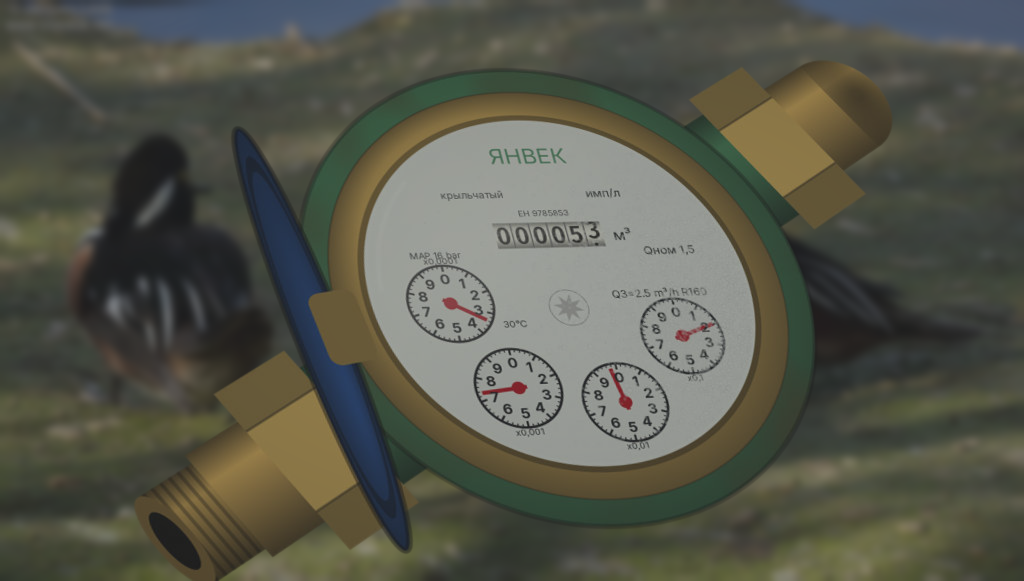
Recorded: m³ 53.1973
